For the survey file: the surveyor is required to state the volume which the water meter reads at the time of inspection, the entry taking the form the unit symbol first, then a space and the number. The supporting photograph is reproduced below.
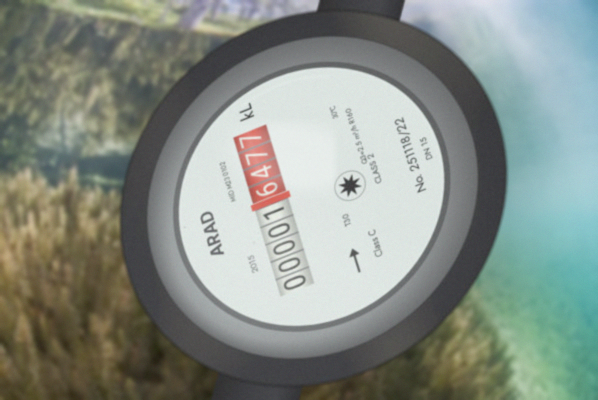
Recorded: kL 1.6477
